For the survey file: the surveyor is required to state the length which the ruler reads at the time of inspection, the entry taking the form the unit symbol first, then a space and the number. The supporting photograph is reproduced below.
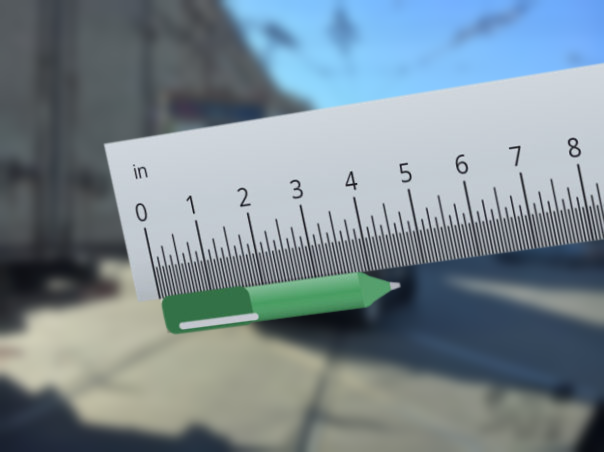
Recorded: in 4.5
